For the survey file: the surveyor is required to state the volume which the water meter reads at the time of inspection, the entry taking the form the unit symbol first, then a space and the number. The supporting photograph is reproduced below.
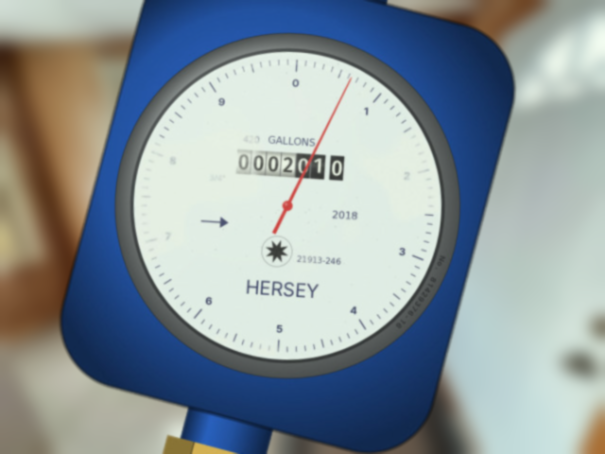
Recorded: gal 2010.6
